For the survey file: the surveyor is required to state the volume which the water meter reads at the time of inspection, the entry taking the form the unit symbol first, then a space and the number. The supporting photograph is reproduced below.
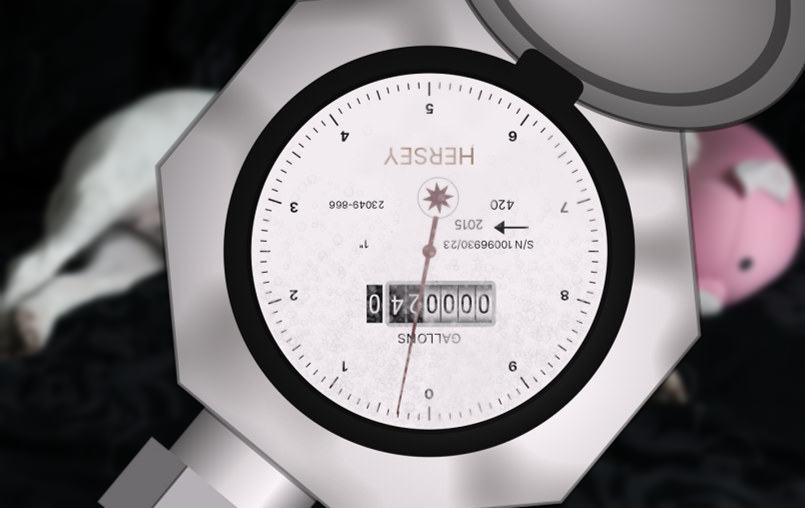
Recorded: gal 240.3
